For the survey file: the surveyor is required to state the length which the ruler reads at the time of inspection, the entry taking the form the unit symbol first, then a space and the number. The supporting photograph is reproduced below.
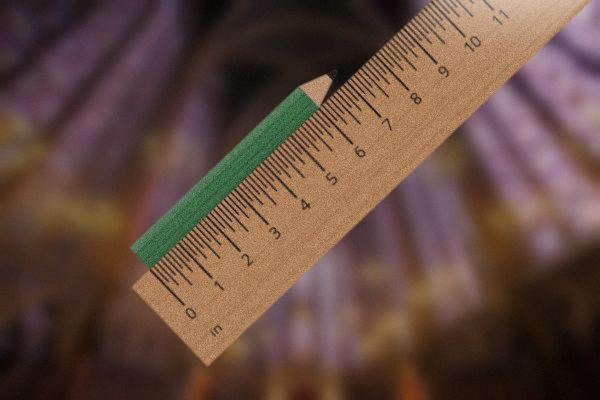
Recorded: in 7
